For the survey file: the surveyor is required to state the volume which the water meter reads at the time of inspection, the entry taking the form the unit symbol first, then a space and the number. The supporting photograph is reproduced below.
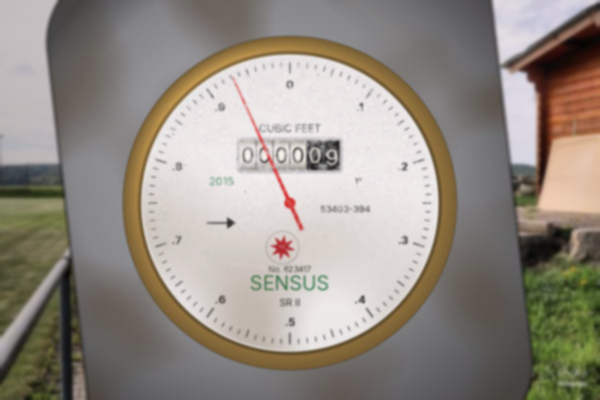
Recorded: ft³ 8.93
